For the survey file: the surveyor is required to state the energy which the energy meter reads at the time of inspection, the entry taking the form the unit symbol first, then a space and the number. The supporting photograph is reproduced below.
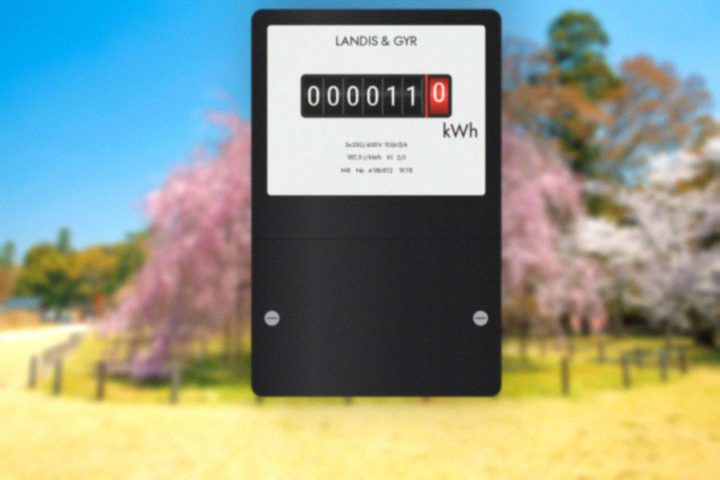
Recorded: kWh 11.0
